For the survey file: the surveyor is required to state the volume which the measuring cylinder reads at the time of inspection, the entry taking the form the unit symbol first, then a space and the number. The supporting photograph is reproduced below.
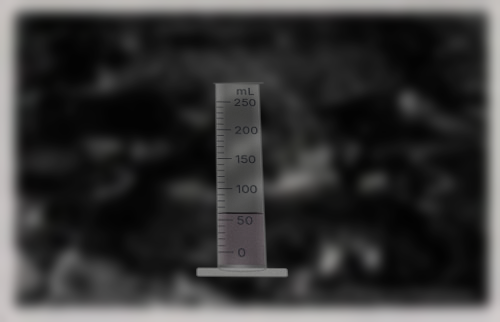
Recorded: mL 60
